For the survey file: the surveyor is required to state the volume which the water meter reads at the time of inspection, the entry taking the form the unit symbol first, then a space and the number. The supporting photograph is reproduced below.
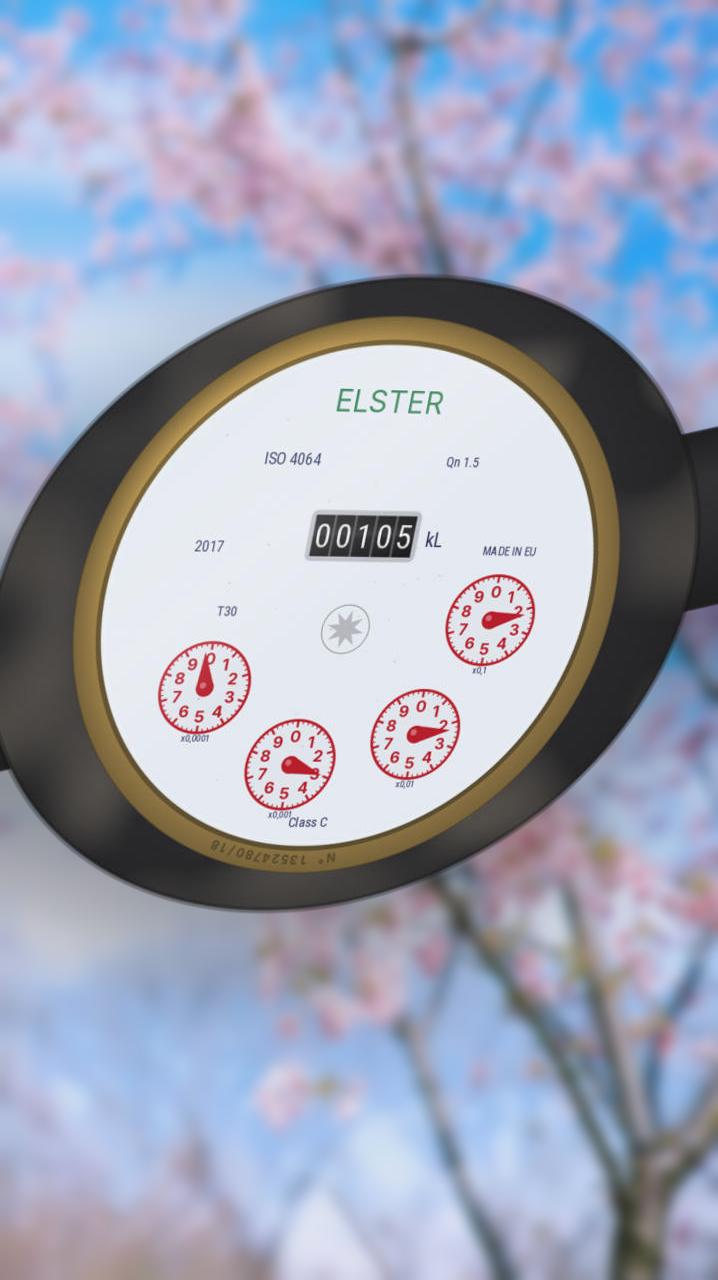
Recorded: kL 105.2229
